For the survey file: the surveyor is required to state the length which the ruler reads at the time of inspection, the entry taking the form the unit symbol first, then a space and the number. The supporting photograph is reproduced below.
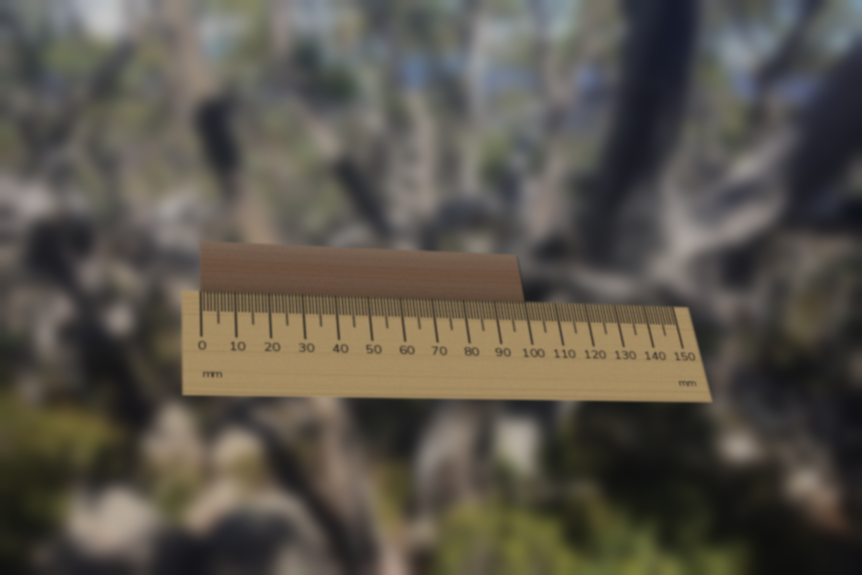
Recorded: mm 100
